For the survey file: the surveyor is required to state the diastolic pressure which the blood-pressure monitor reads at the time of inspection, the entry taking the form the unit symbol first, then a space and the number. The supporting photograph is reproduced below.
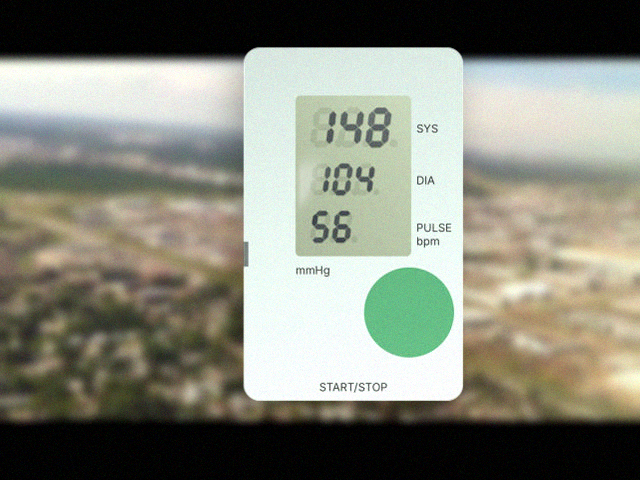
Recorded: mmHg 104
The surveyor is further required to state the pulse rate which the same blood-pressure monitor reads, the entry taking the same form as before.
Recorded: bpm 56
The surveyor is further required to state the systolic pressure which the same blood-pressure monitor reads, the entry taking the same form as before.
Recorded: mmHg 148
